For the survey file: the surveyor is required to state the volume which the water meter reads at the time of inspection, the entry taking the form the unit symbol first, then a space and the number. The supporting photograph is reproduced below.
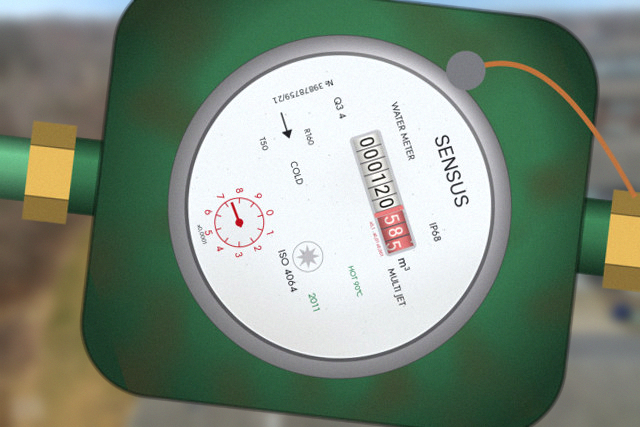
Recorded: m³ 120.5847
